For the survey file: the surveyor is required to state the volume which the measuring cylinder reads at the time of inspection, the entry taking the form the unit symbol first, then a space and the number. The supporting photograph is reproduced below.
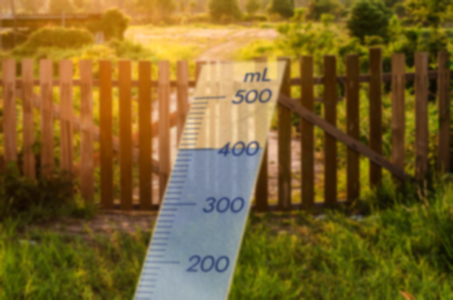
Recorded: mL 400
